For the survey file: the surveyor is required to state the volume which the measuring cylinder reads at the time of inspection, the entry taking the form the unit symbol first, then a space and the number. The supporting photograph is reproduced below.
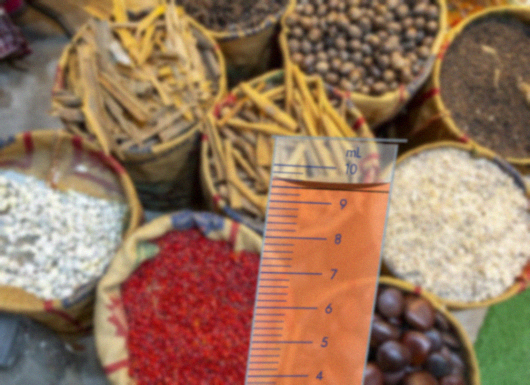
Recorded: mL 9.4
